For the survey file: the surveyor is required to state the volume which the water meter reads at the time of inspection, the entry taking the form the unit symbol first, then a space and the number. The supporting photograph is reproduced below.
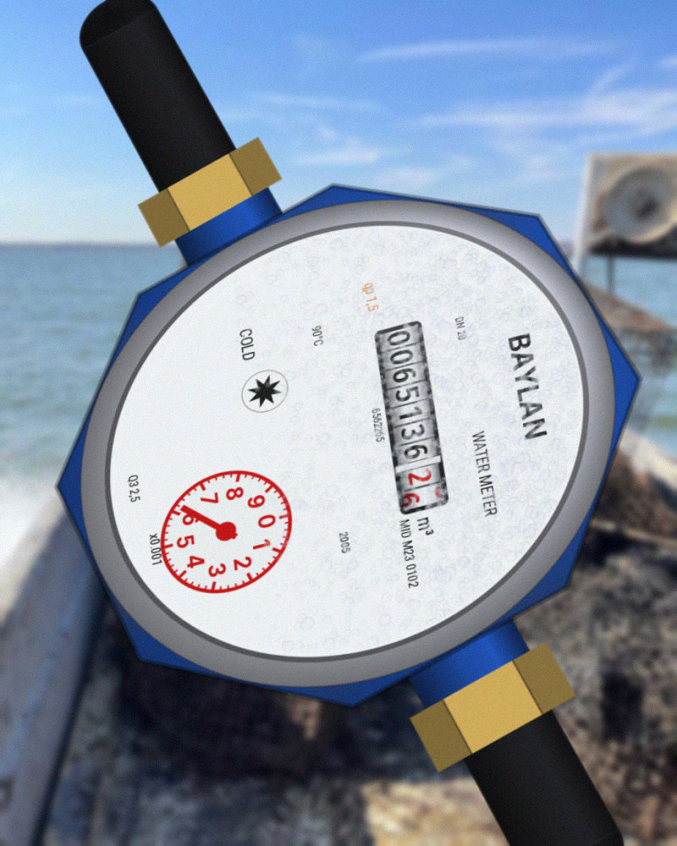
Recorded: m³ 65136.256
